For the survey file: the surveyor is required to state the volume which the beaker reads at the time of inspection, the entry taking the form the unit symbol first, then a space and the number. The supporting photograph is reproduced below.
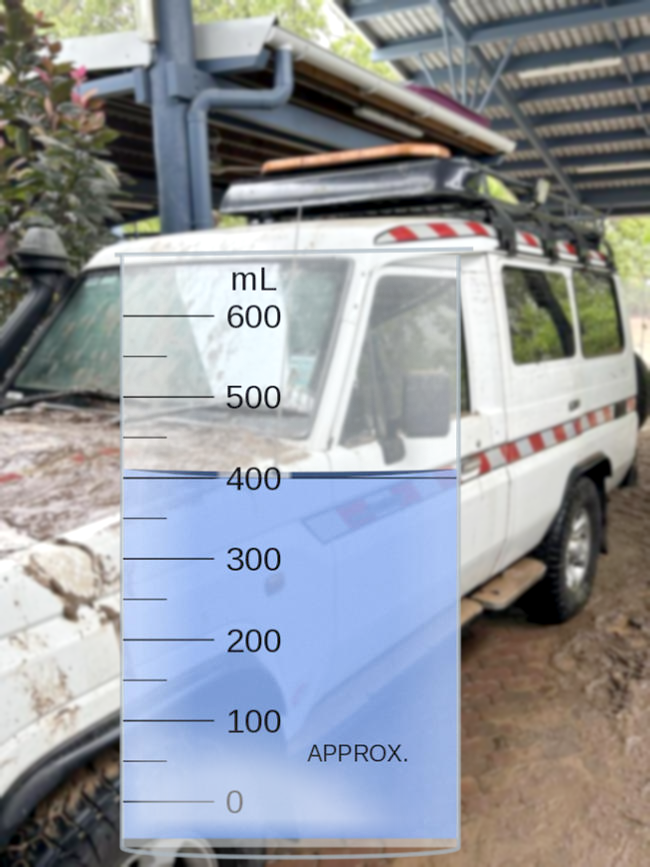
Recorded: mL 400
